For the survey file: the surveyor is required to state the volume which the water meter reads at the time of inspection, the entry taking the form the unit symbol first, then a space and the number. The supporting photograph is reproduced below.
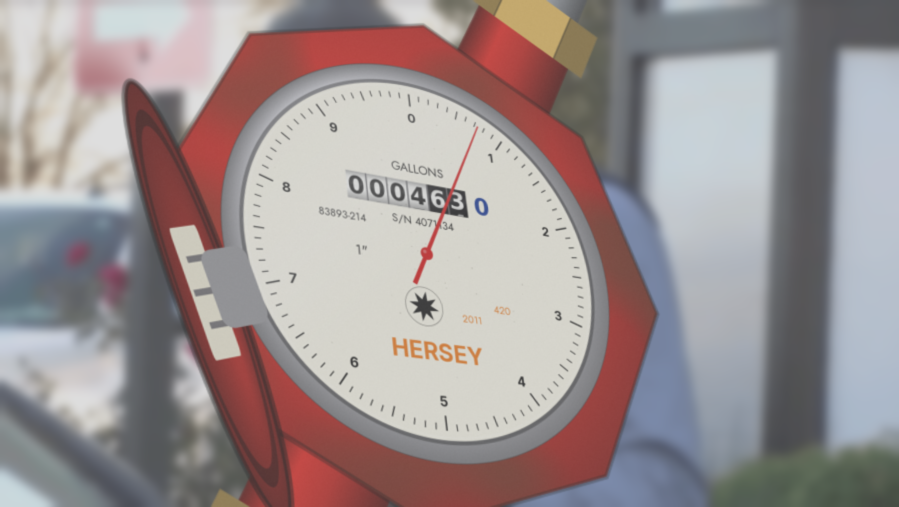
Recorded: gal 4630.7
